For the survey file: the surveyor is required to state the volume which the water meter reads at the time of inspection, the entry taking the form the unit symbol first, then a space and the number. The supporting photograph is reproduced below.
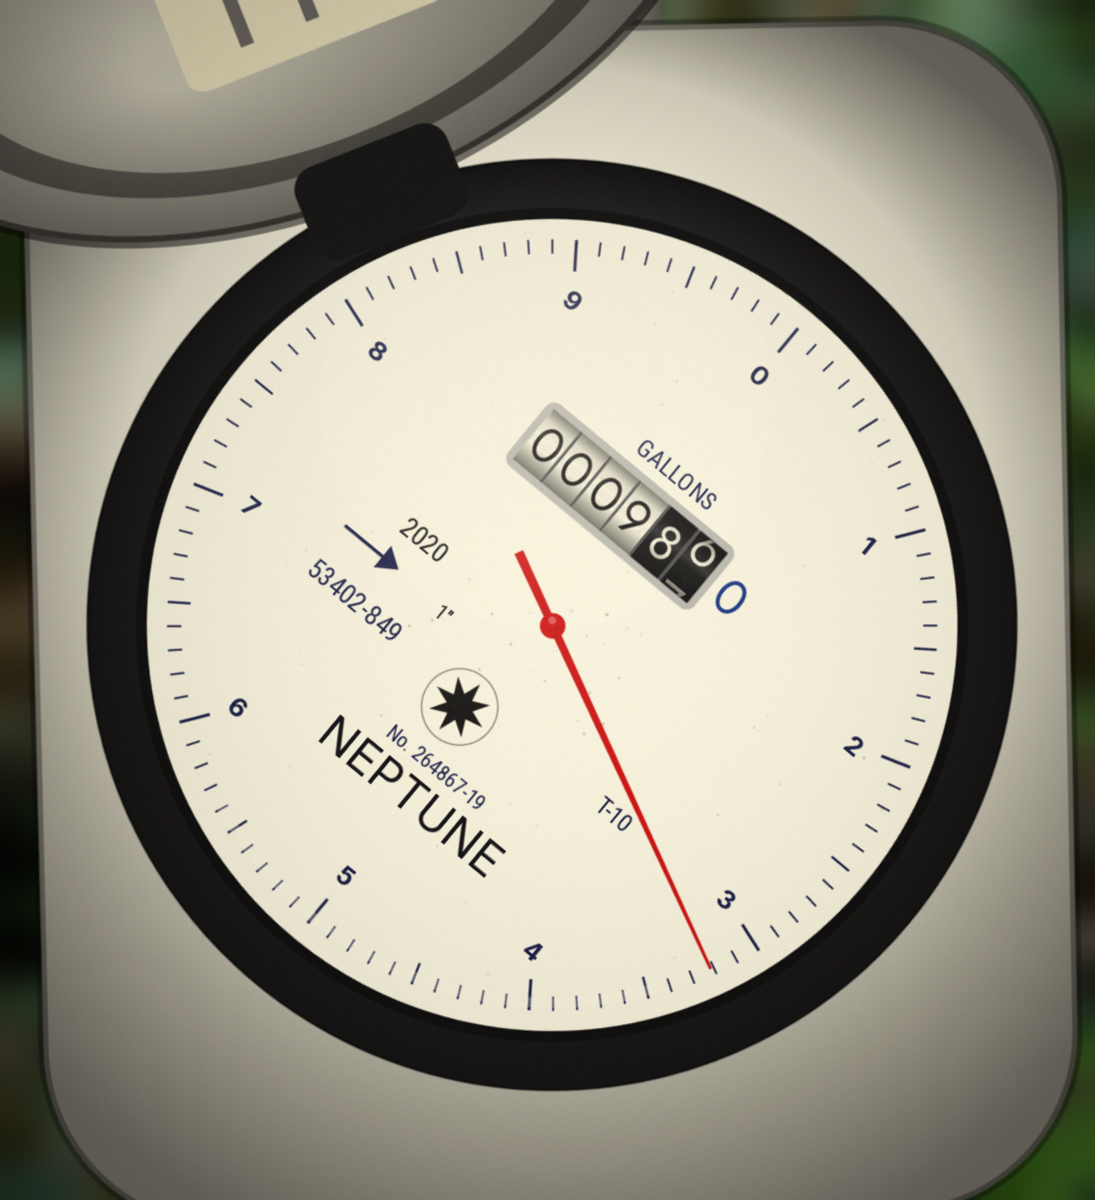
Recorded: gal 9863.2
